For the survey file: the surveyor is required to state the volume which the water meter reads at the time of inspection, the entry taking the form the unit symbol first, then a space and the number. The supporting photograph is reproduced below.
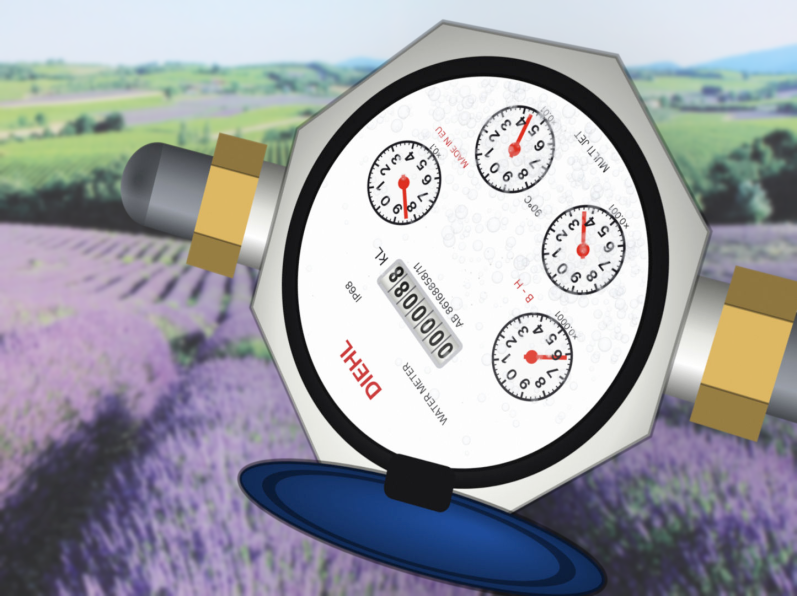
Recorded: kL 87.8436
